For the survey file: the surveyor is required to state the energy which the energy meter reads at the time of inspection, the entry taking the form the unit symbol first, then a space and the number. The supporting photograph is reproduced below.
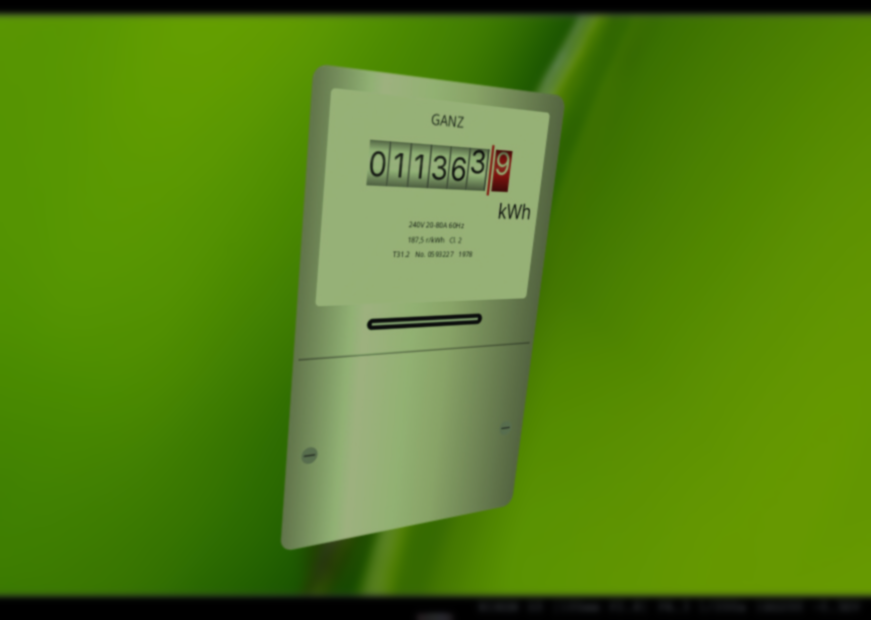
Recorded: kWh 11363.9
